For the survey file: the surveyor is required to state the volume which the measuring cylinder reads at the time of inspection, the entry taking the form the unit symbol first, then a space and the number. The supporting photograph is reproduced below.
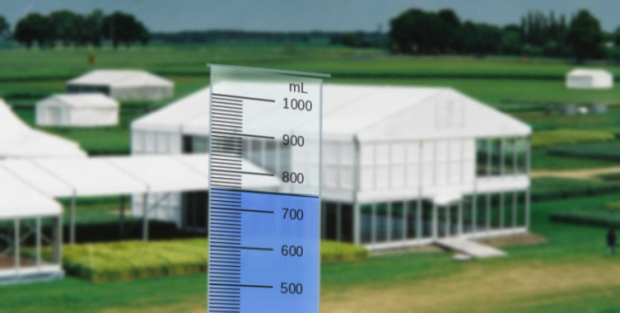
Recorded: mL 750
